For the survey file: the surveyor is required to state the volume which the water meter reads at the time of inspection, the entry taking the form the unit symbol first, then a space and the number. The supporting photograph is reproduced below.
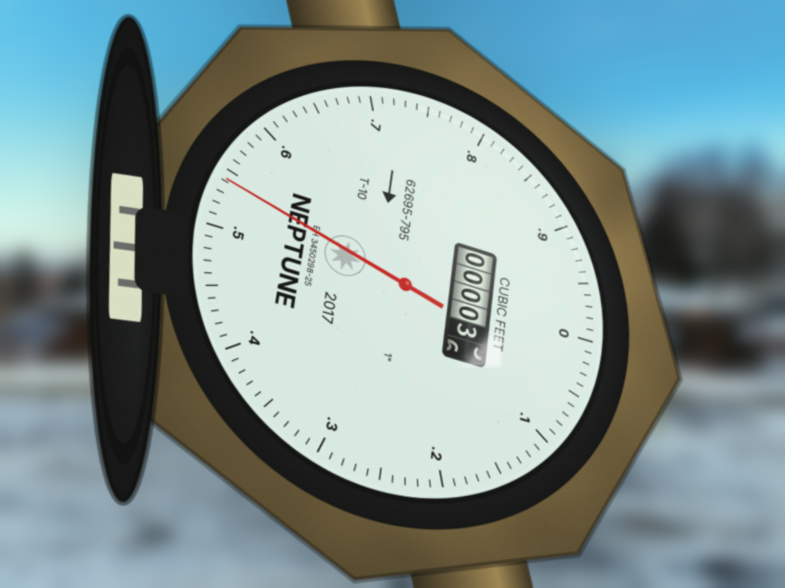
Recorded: ft³ 35.54
